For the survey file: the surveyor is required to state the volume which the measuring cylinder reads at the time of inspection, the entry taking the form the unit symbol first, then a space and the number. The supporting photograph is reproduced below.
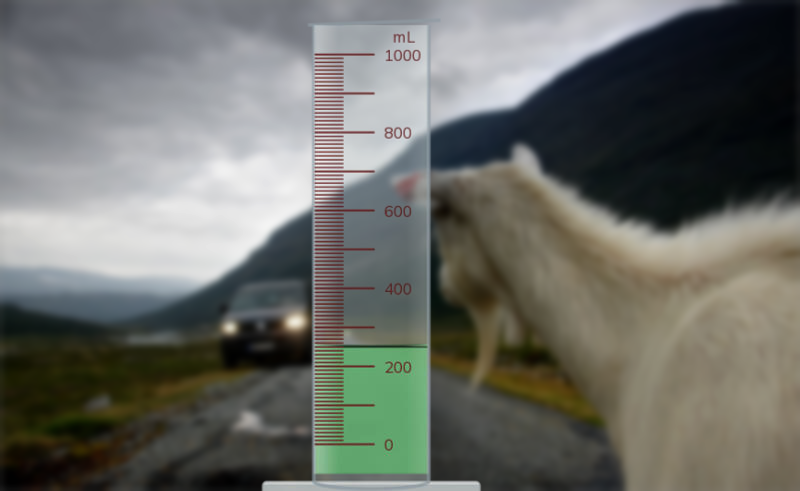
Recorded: mL 250
